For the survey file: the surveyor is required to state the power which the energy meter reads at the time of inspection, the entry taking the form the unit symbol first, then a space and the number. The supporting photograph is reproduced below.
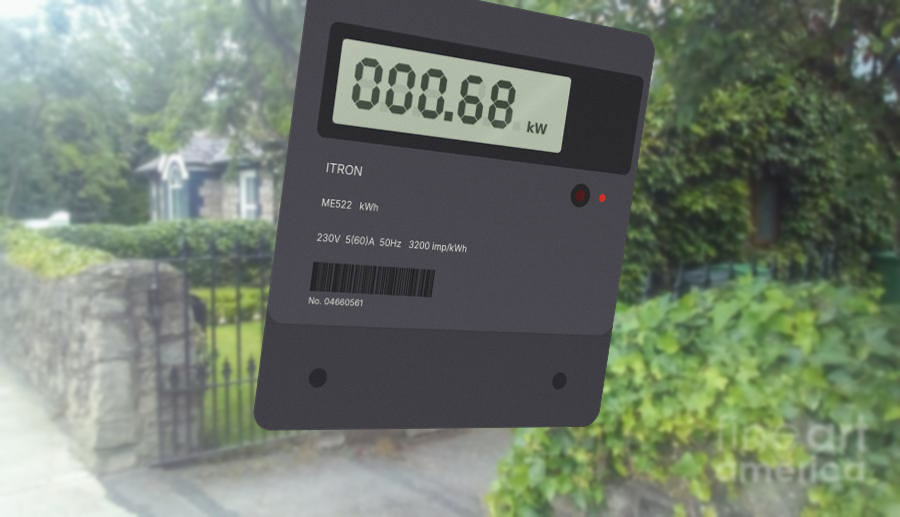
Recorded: kW 0.68
